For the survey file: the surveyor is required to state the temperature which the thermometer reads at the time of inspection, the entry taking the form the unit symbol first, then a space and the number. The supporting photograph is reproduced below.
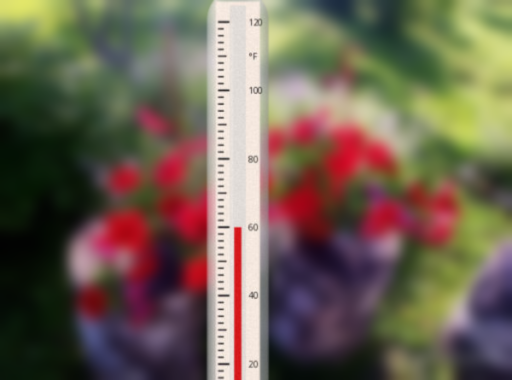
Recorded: °F 60
